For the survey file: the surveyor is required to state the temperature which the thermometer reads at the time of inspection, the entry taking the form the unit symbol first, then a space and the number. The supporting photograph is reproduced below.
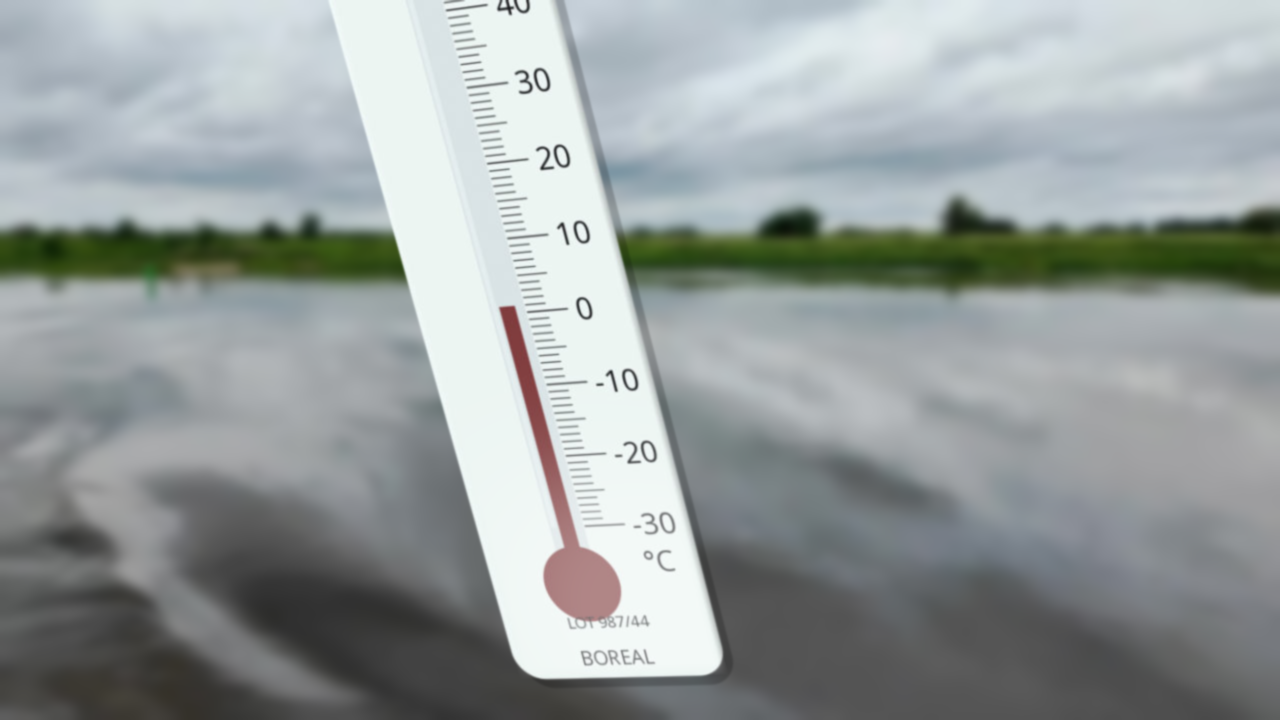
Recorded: °C 1
